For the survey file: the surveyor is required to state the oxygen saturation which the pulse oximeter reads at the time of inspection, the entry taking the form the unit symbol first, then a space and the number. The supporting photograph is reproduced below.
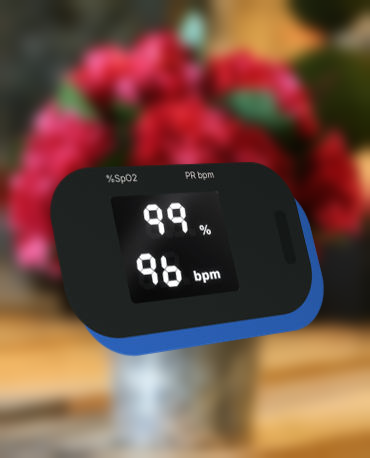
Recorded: % 99
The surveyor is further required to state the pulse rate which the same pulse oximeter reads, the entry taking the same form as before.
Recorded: bpm 96
